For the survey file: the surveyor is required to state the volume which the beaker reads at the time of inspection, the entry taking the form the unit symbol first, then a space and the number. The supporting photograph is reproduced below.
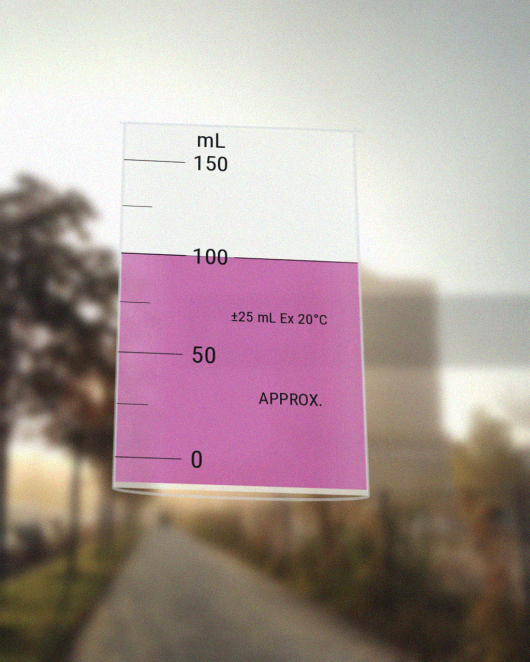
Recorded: mL 100
